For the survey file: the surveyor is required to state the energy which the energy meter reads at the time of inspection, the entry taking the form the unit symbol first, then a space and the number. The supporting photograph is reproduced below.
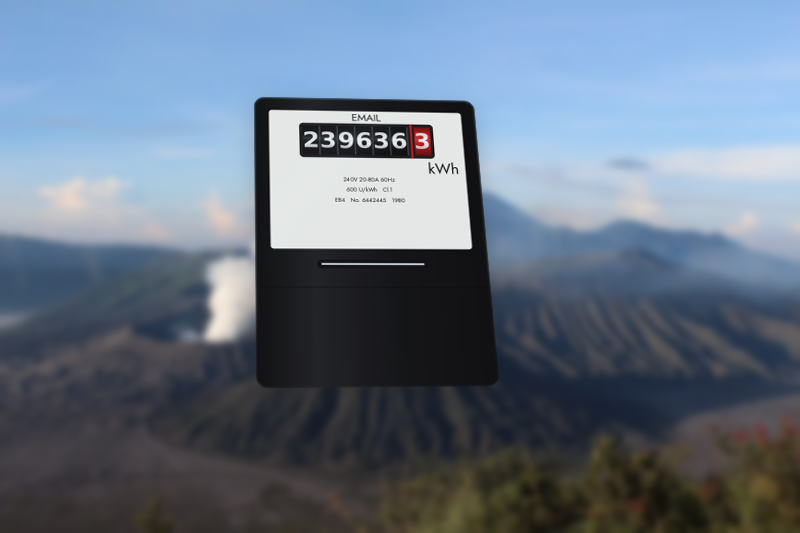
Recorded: kWh 239636.3
